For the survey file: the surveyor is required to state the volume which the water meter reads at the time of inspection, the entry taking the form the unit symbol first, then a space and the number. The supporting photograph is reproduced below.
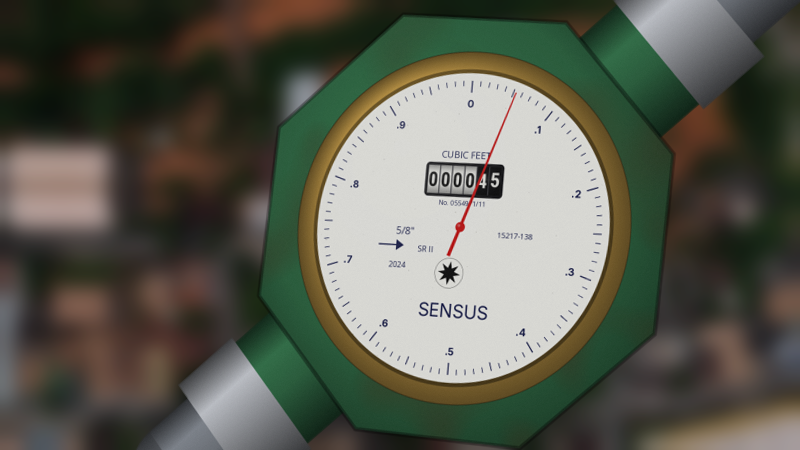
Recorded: ft³ 45.05
